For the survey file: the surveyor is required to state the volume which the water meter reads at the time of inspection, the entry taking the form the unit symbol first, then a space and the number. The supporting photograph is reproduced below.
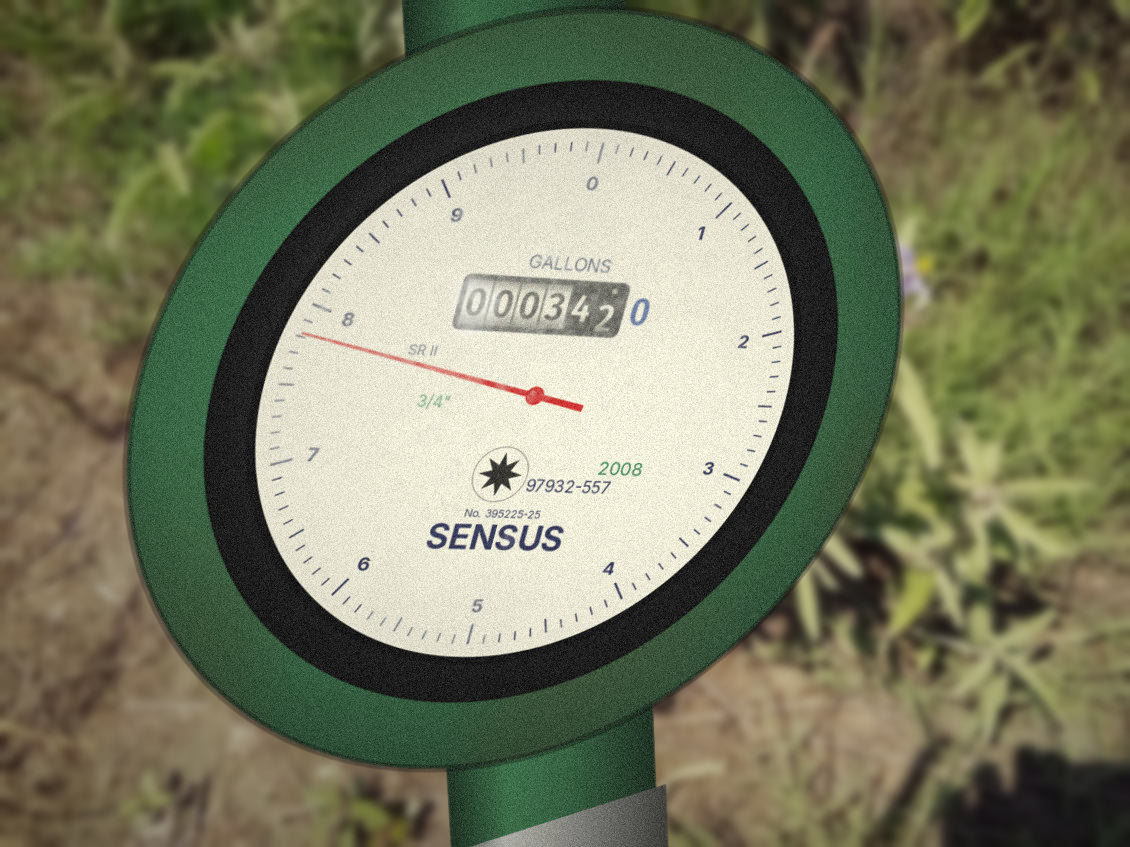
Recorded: gal 3417.8
